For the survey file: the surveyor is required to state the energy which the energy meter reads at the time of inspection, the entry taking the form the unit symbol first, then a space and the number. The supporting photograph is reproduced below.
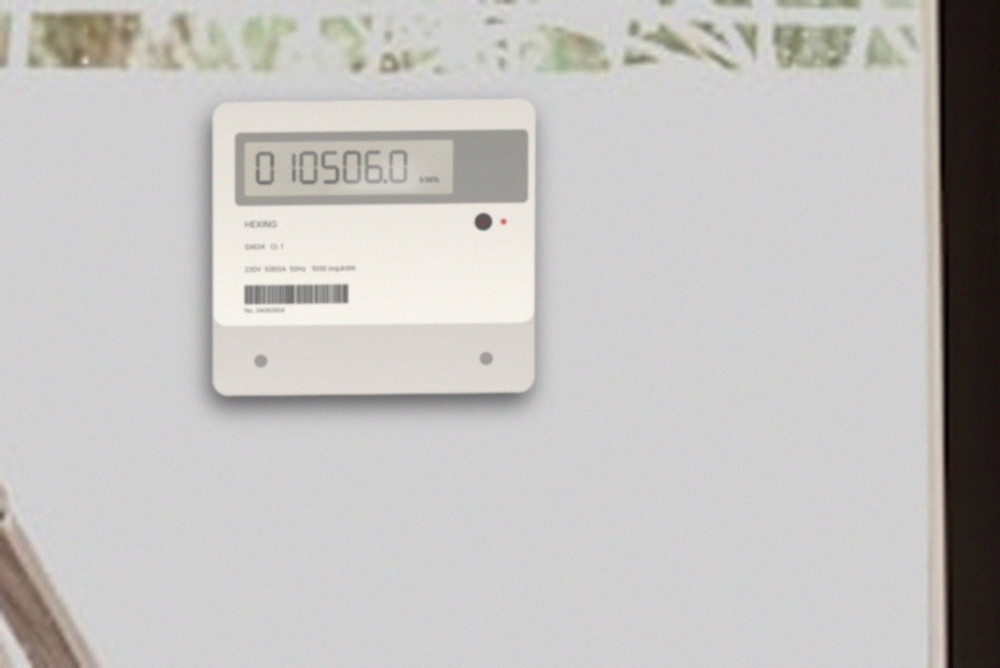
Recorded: kWh 10506.0
